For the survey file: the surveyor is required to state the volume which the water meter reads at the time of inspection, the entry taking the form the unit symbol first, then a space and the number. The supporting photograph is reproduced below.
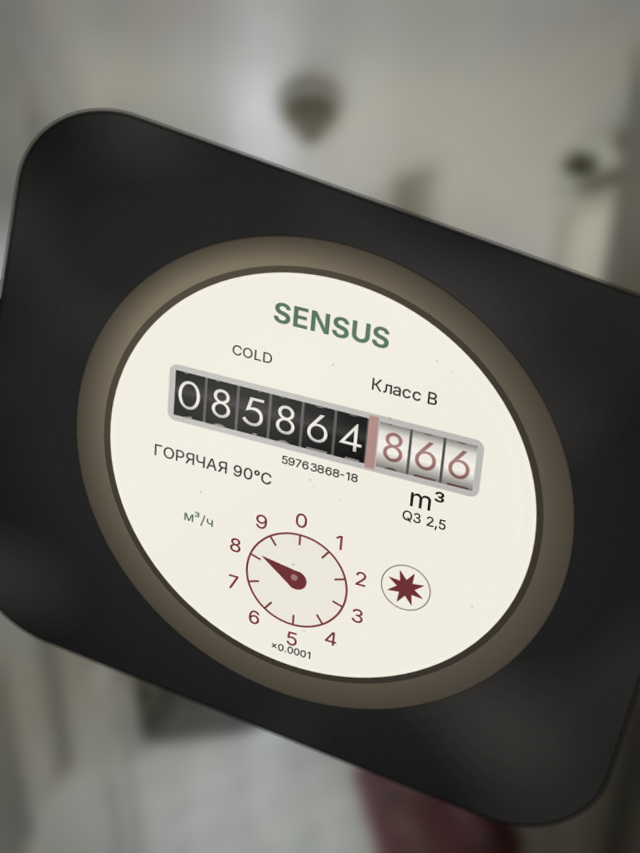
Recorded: m³ 85864.8668
